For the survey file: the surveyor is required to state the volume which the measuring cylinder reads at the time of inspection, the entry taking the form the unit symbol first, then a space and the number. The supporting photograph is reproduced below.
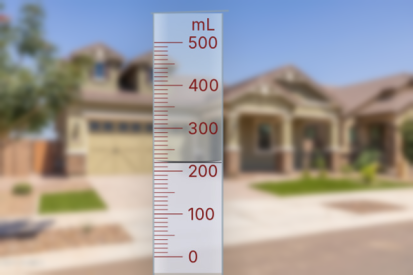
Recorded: mL 220
